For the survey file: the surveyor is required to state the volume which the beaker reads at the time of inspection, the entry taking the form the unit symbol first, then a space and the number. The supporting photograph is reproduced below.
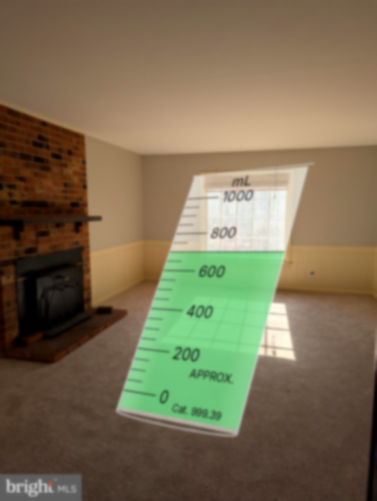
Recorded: mL 700
